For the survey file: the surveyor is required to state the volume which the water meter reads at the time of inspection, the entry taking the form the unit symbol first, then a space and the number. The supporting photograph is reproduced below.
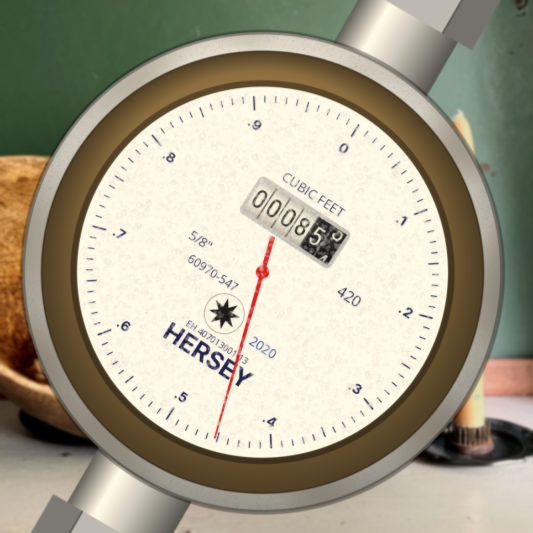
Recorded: ft³ 853.45
